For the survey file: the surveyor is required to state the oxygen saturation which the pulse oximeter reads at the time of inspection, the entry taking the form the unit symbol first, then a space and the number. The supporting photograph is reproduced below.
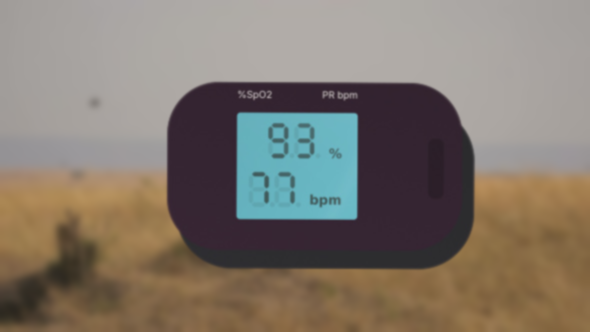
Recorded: % 93
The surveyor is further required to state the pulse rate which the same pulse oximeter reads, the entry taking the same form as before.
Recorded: bpm 77
